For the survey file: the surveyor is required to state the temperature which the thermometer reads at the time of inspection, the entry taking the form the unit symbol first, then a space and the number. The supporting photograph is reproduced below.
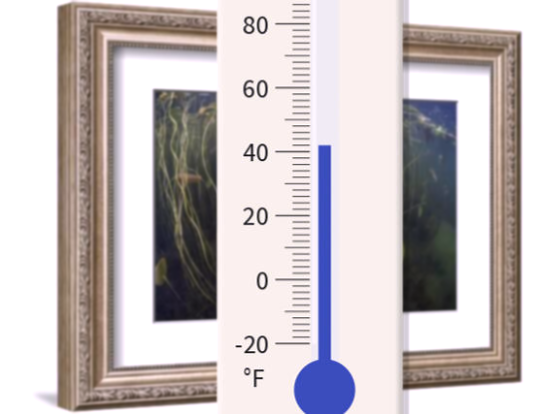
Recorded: °F 42
